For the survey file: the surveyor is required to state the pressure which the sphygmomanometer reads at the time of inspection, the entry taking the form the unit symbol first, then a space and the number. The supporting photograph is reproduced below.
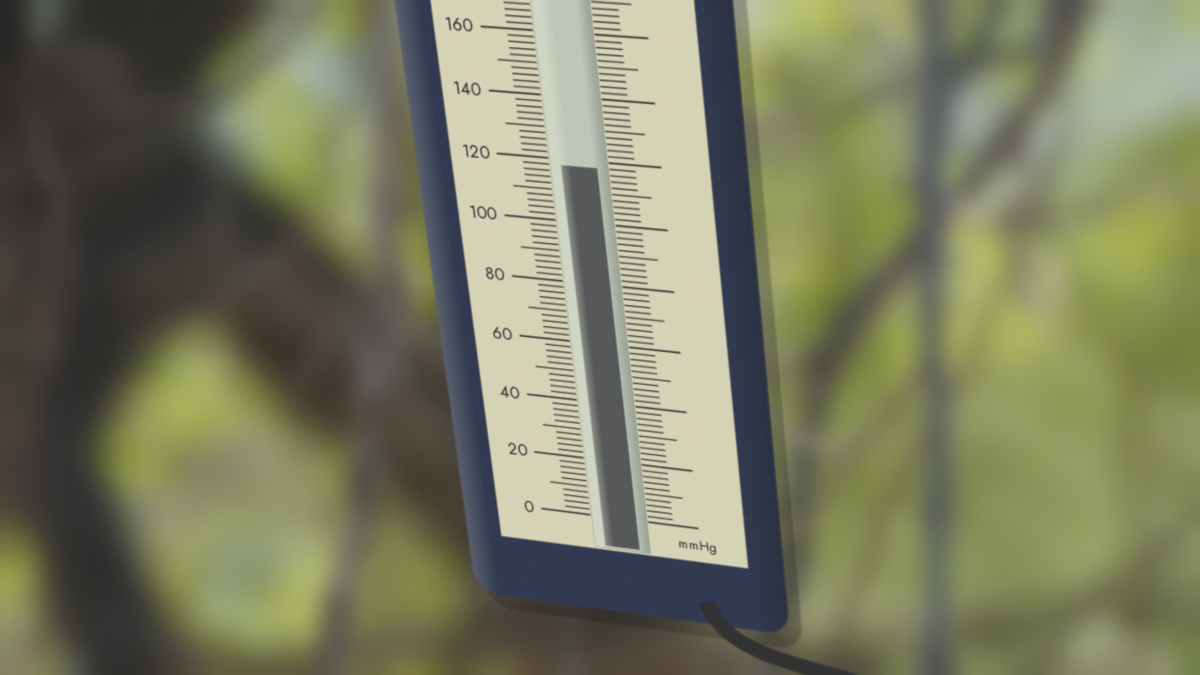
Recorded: mmHg 118
